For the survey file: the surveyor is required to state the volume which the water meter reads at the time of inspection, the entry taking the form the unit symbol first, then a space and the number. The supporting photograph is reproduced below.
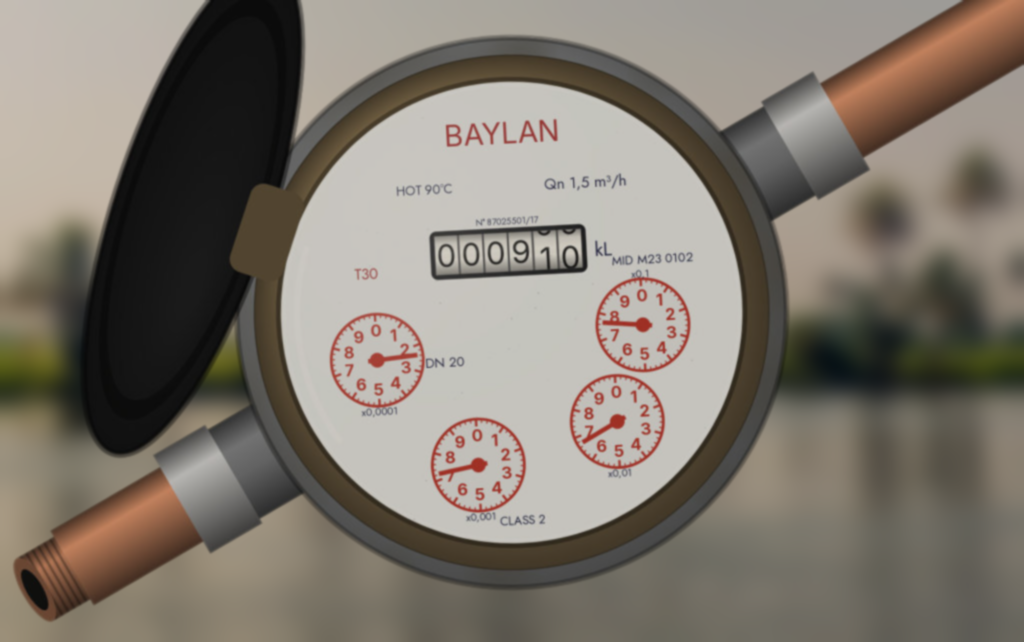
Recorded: kL 909.7672
